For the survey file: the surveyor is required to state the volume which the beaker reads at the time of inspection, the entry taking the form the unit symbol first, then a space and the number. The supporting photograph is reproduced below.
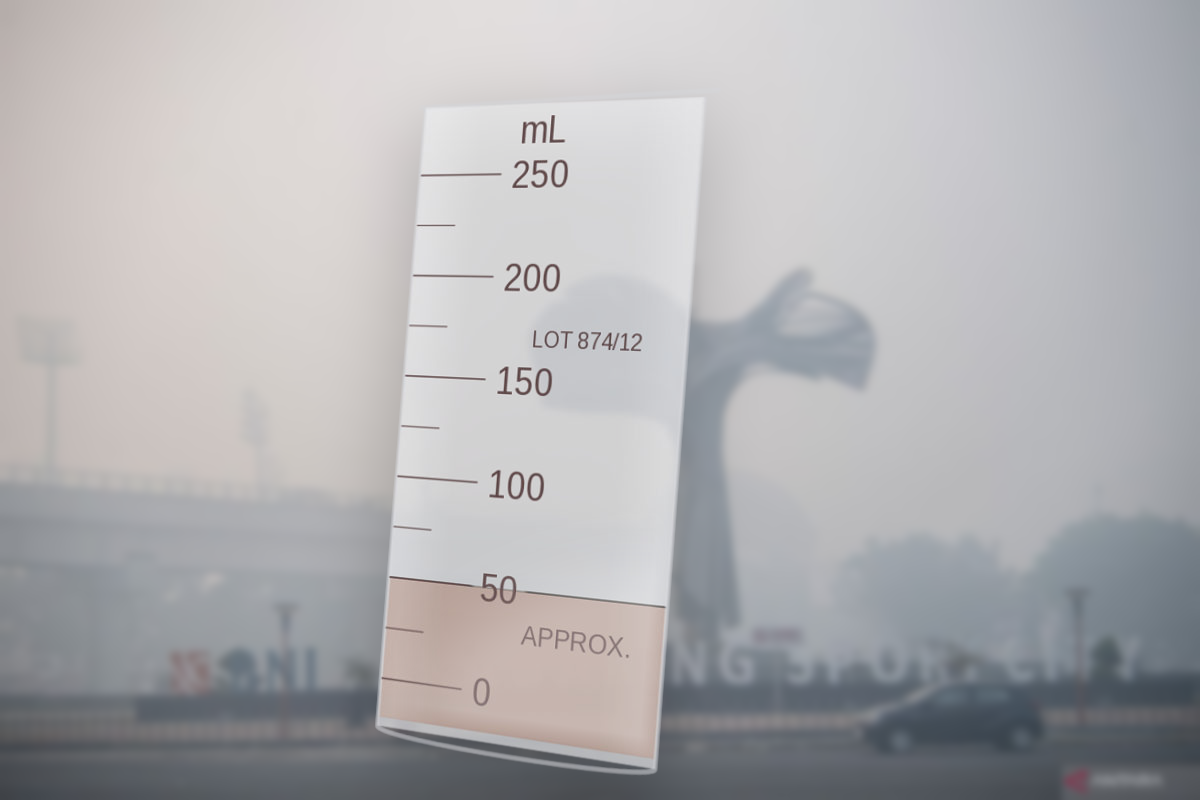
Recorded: mL 50
